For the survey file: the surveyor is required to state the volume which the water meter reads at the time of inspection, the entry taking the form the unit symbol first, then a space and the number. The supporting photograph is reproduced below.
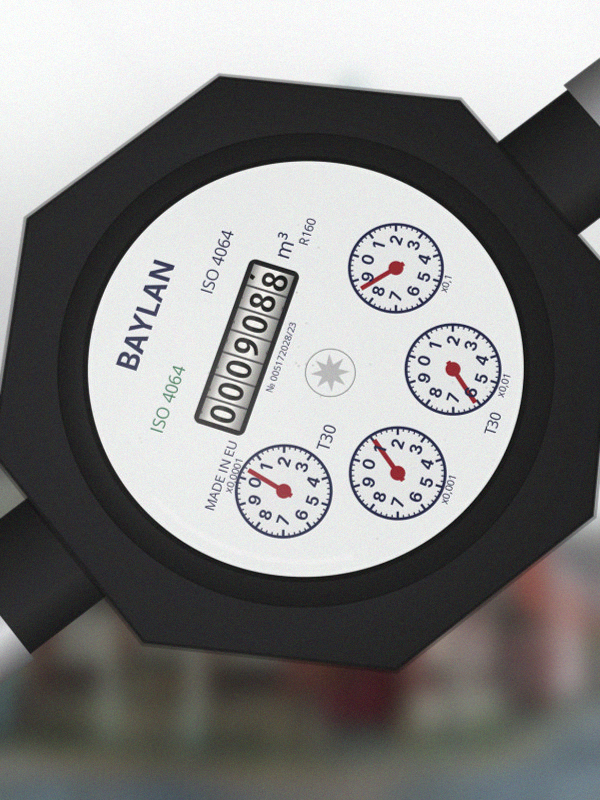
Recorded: m³ 9087.8610
